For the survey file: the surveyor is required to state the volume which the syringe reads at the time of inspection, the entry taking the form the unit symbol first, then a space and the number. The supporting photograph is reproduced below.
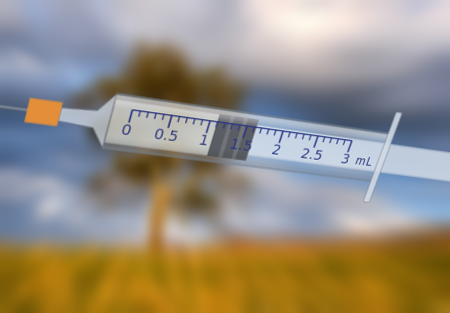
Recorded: mL 1.1
